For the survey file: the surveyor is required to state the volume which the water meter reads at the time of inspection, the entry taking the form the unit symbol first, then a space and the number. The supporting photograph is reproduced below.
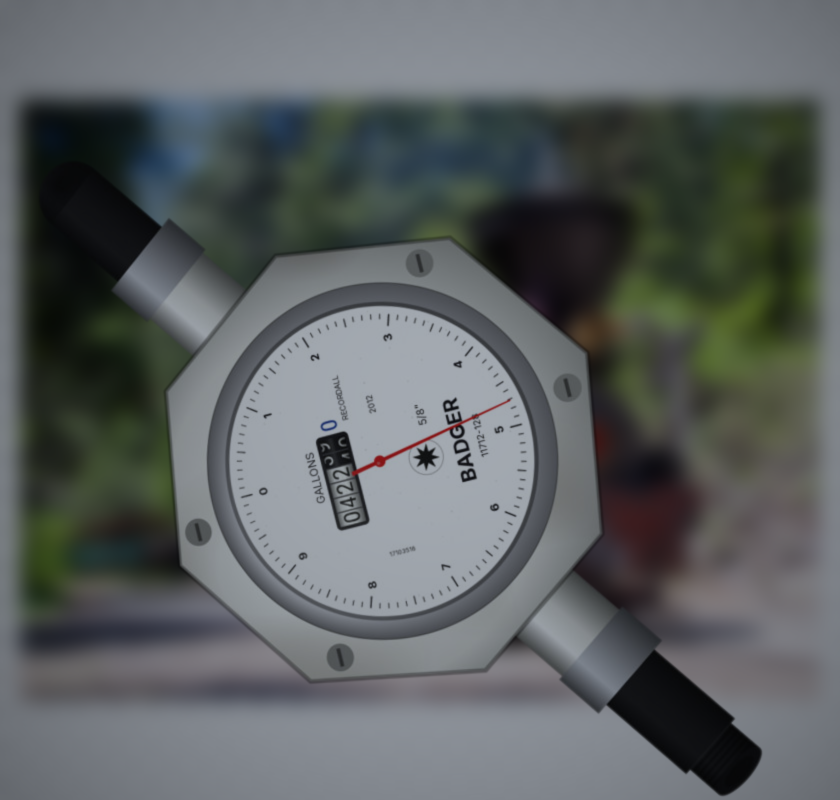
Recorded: gal 422394.7
